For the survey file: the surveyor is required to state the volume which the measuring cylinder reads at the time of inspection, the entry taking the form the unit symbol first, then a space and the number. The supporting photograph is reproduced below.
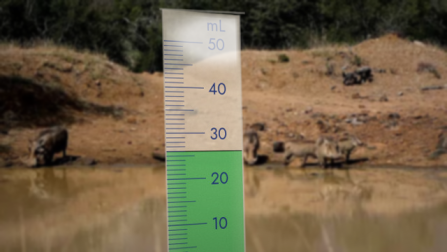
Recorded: mL 26
